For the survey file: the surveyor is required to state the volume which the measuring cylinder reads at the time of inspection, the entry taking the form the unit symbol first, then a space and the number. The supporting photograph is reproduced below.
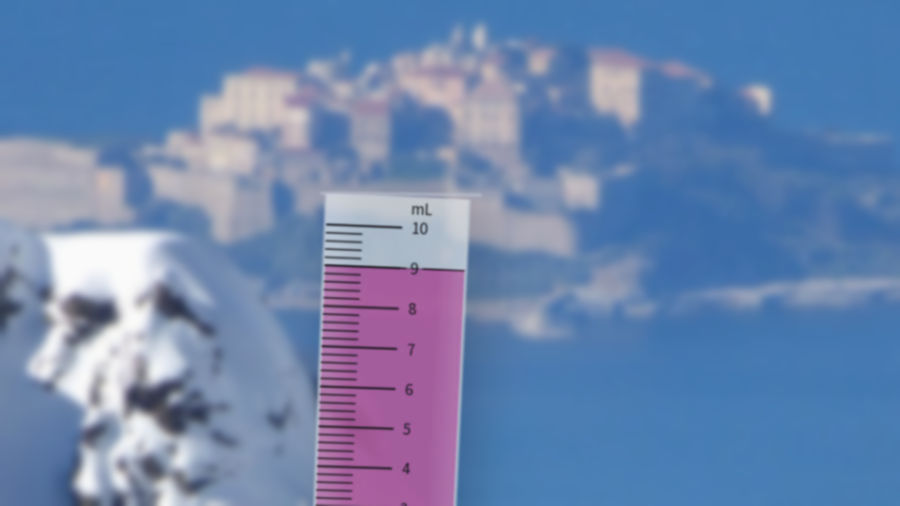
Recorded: mL 9
